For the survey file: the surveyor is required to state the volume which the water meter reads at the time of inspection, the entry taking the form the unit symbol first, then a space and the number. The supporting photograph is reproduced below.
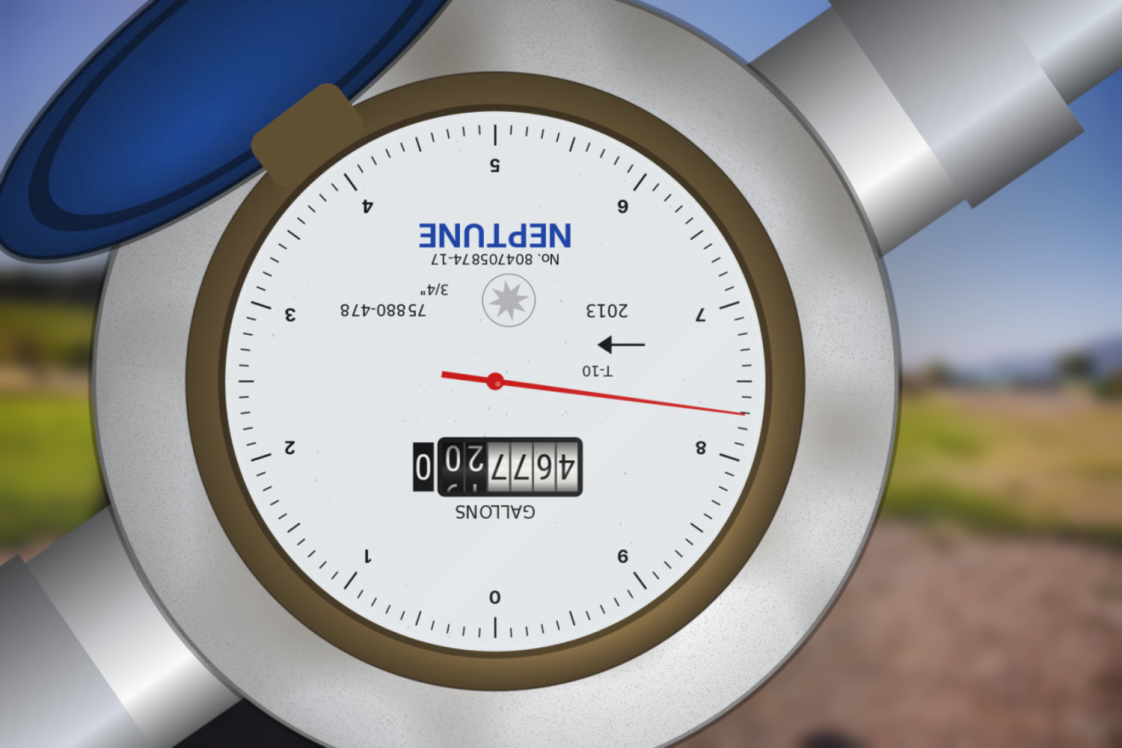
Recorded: gal 4677197.7
